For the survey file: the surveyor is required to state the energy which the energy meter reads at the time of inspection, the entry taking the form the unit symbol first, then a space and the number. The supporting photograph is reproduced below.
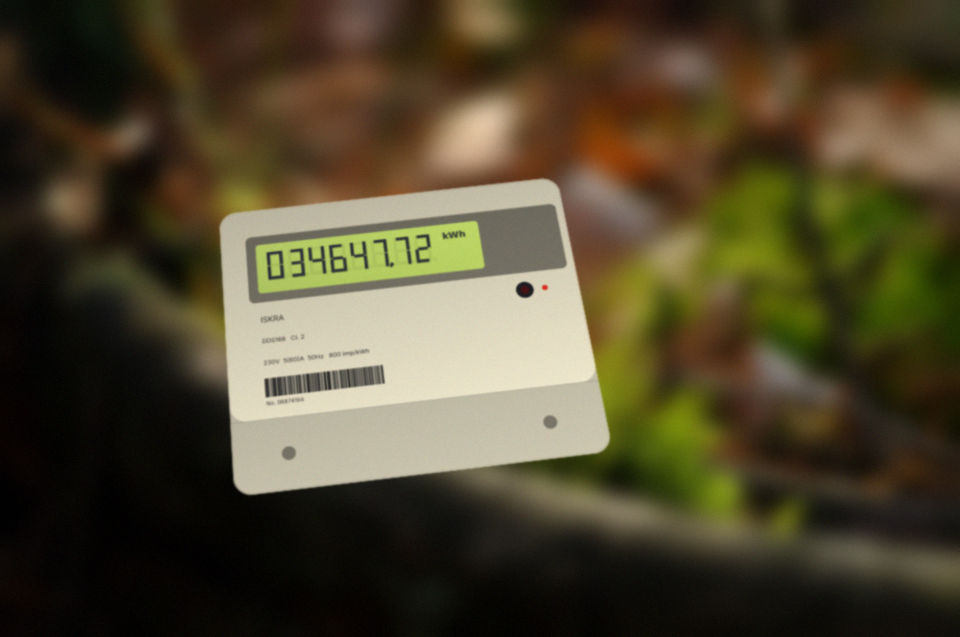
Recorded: kWh 34647.72
